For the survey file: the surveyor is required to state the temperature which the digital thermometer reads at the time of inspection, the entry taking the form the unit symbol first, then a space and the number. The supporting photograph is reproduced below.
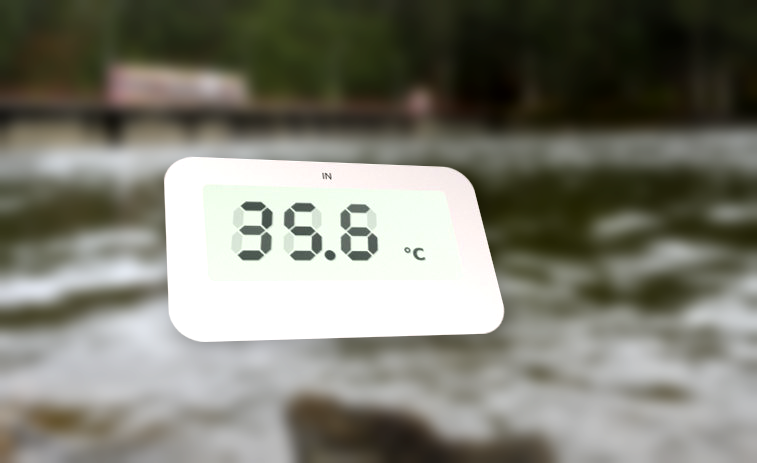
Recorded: °C 35.6
